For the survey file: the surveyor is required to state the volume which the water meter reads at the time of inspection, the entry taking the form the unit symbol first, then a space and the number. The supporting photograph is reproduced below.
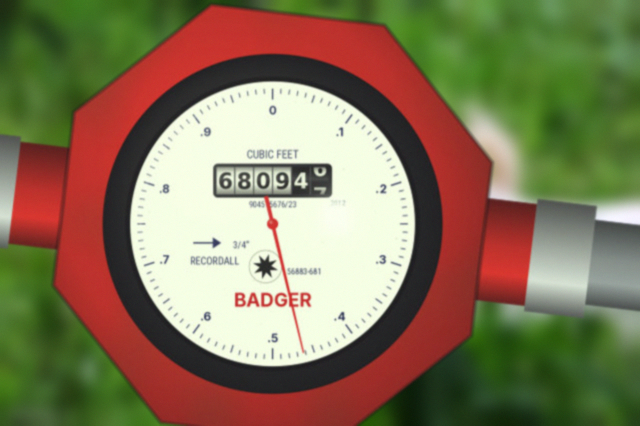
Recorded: ft³ 680946.46
